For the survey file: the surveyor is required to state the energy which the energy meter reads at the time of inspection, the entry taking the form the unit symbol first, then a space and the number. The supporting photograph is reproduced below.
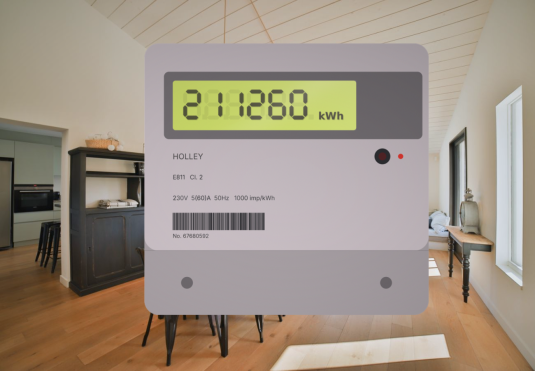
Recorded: kWh 211260
